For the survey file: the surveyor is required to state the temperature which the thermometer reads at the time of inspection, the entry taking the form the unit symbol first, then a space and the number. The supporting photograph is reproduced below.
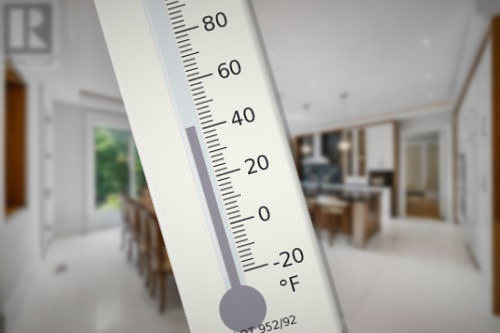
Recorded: °F 42
